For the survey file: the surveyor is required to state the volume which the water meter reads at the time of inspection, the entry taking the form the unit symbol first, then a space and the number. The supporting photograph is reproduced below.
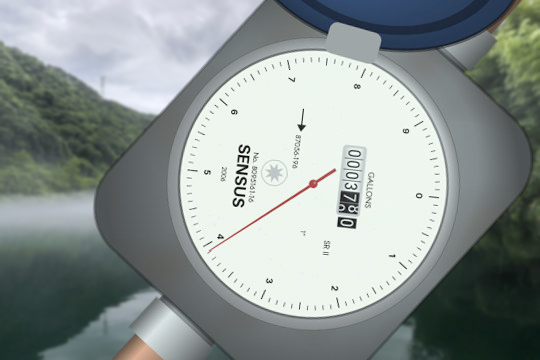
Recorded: gal 3783.9
